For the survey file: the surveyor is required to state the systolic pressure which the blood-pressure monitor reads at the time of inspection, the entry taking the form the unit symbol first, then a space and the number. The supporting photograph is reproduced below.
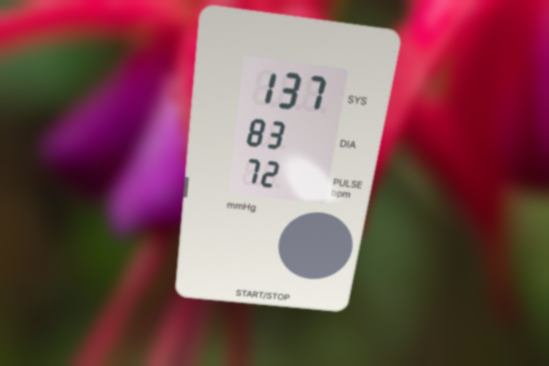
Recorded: mmHg 137
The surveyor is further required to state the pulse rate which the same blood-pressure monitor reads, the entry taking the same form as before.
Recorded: bpm 72
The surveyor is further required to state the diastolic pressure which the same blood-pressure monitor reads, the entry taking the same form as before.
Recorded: mmHg 83
